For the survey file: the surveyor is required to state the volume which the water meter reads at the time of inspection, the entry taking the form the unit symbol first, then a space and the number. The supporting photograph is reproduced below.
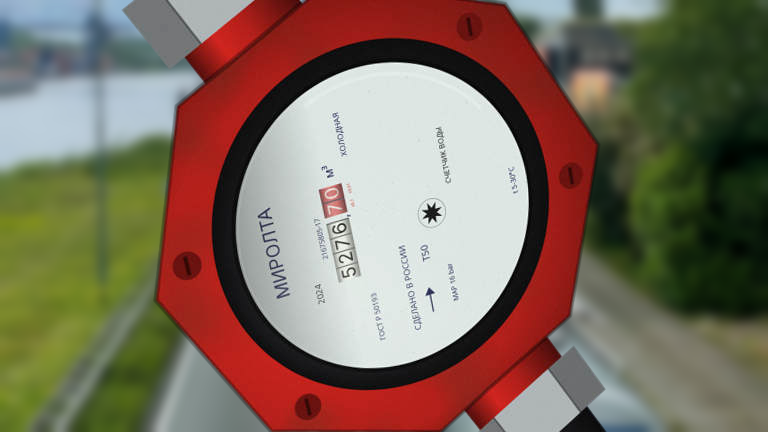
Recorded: m³ 5276.70
